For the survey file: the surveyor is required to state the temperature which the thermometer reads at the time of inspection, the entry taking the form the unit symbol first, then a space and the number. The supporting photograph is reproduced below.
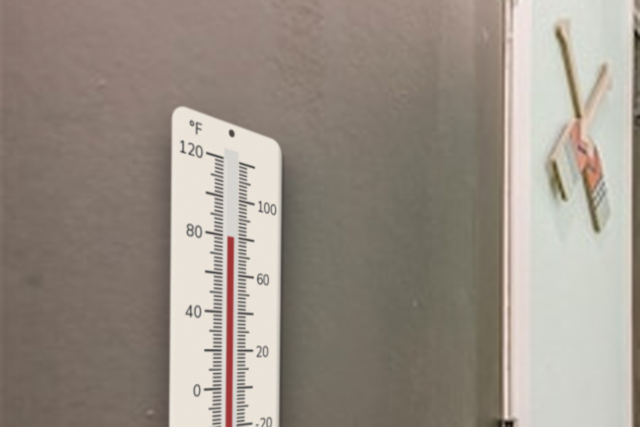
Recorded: °F 80
